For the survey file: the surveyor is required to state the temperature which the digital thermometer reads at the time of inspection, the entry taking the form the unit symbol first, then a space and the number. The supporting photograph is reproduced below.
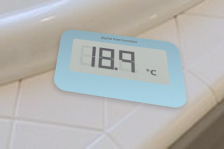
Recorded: °C 18.9
